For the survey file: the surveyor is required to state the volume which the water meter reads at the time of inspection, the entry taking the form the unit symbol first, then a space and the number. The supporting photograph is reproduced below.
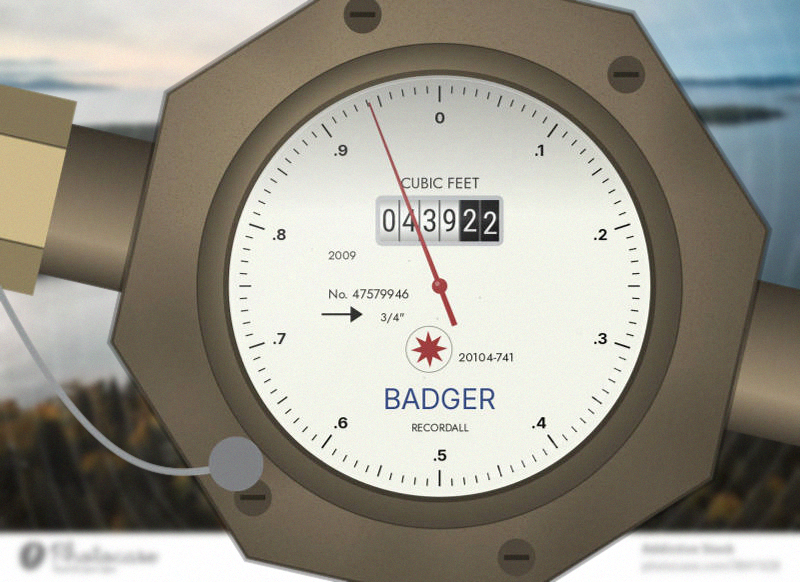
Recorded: ft³ 43921.94
